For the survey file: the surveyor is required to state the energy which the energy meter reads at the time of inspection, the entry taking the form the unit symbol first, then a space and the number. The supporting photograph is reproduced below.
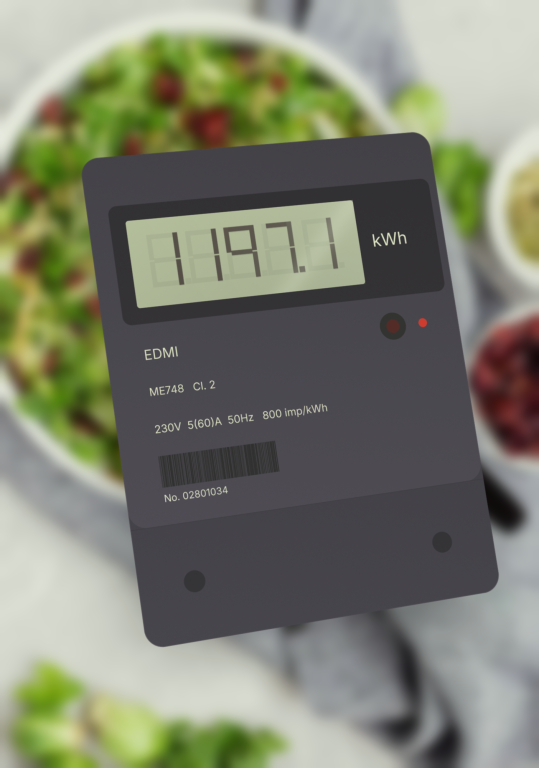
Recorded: kWh 1197.1
